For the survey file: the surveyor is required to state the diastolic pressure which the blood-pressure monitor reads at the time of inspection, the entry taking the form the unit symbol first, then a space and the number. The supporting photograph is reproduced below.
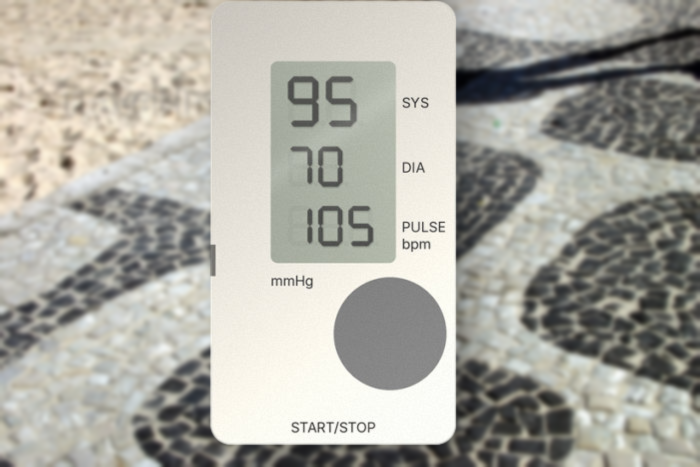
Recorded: mmHg 70
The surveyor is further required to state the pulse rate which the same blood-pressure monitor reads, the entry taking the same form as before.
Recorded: bpm 105
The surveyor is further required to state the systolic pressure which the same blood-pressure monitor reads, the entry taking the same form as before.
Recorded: mmHg 95
